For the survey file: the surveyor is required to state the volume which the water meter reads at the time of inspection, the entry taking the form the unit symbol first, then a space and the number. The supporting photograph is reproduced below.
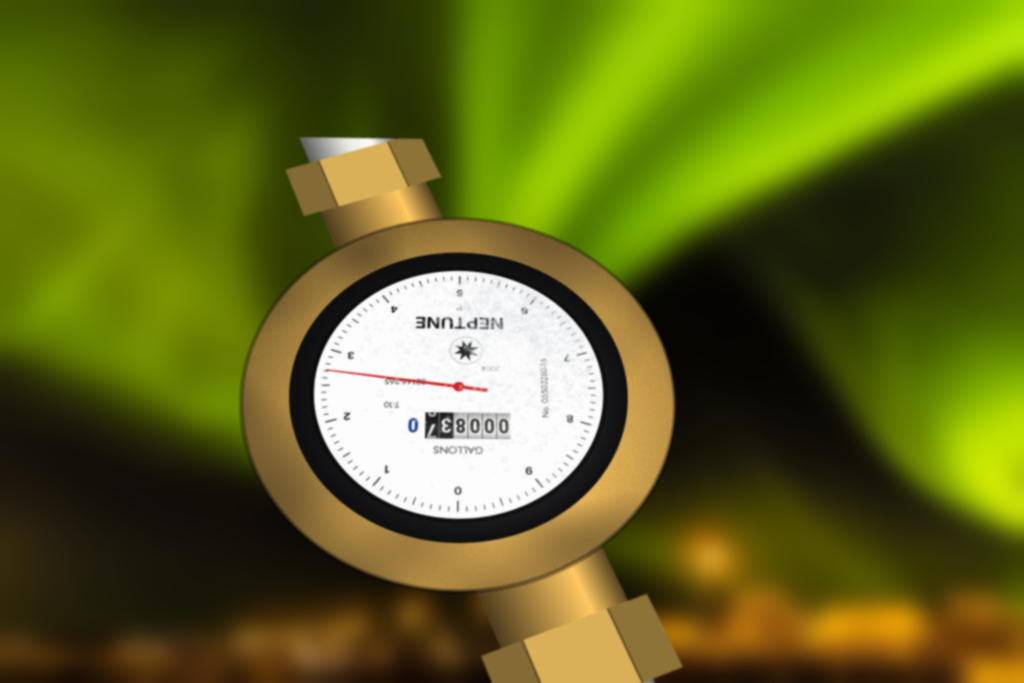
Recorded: gal 8372.7
